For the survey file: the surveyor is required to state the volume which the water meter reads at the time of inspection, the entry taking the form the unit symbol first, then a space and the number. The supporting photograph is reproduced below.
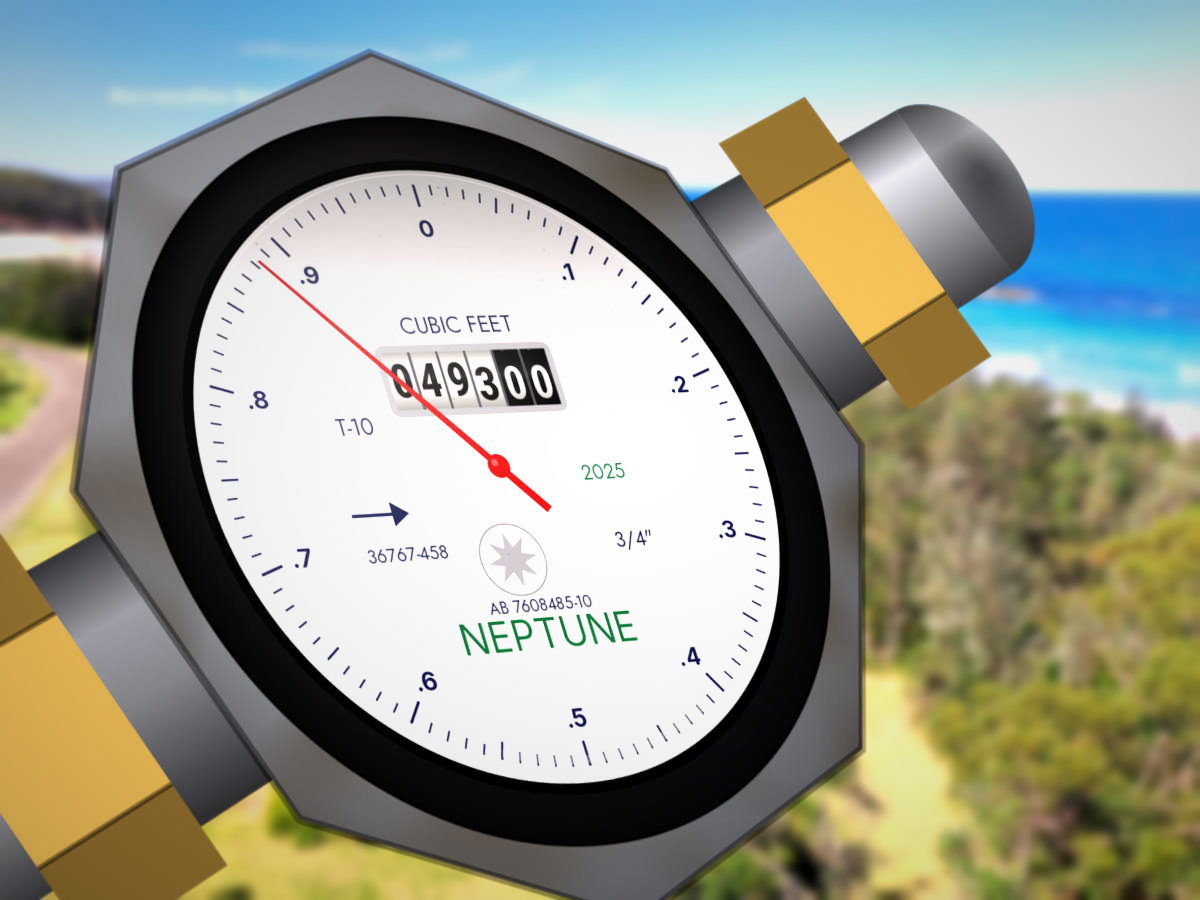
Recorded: ft³ 49299.88
